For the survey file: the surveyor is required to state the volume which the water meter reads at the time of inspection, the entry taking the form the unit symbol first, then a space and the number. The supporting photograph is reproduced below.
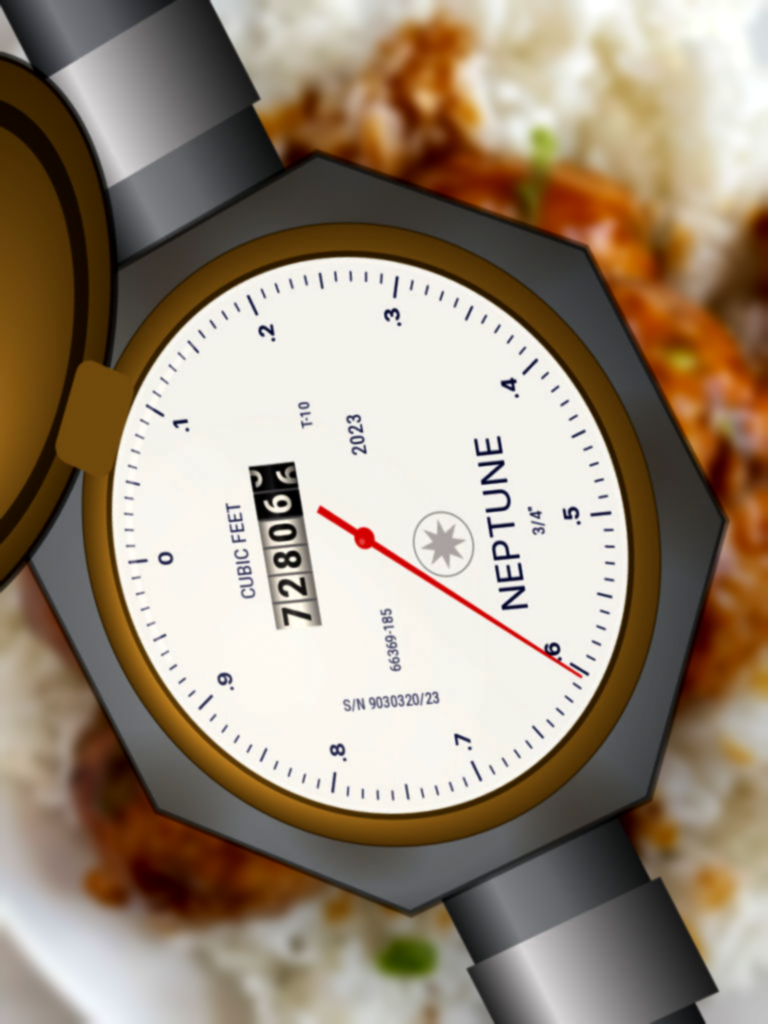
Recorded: ft³ 728065.60
